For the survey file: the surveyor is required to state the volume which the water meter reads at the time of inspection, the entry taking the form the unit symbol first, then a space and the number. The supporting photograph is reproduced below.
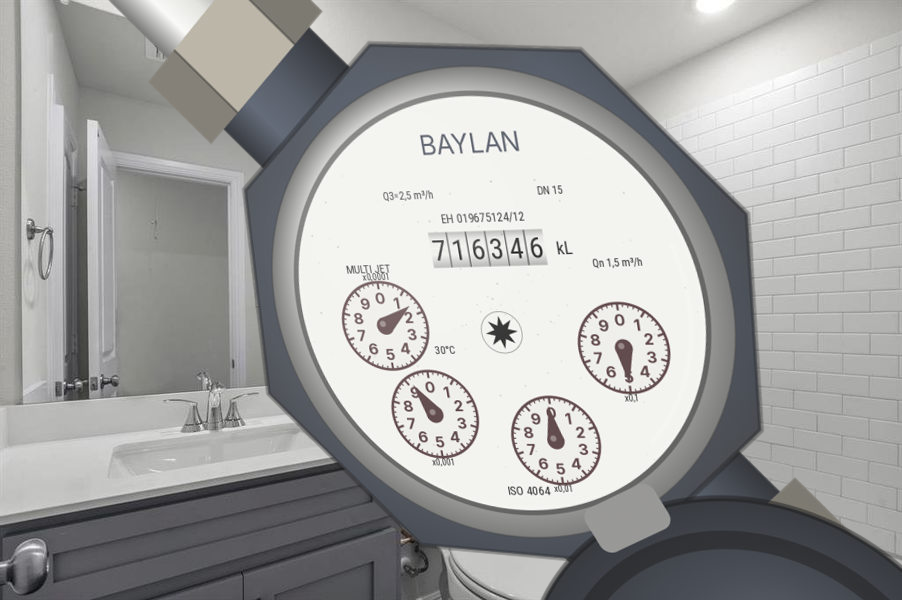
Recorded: kL 716346.4991
